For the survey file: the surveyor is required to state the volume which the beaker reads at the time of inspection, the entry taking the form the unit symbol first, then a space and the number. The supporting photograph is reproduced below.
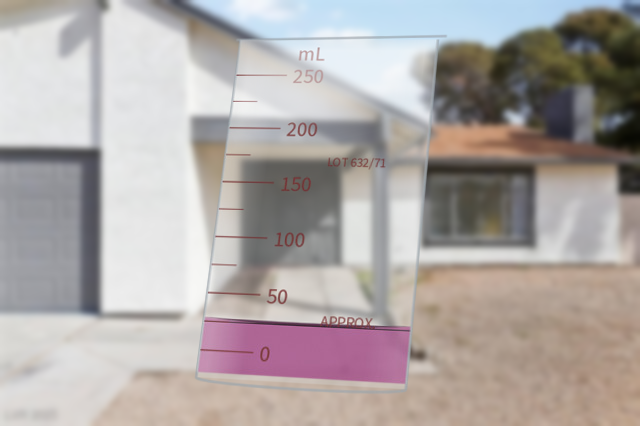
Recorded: mL 25
